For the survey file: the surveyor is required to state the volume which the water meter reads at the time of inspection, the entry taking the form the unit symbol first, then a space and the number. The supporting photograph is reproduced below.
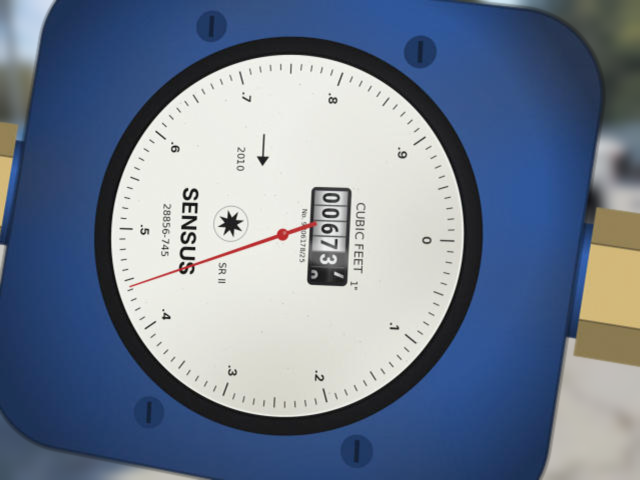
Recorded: ft³ 6737.44
